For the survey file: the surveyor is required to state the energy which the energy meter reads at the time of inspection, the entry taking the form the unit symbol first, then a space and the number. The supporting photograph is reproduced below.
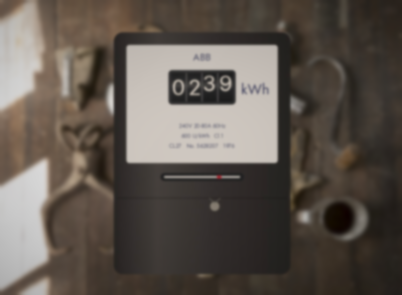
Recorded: kWh 239
